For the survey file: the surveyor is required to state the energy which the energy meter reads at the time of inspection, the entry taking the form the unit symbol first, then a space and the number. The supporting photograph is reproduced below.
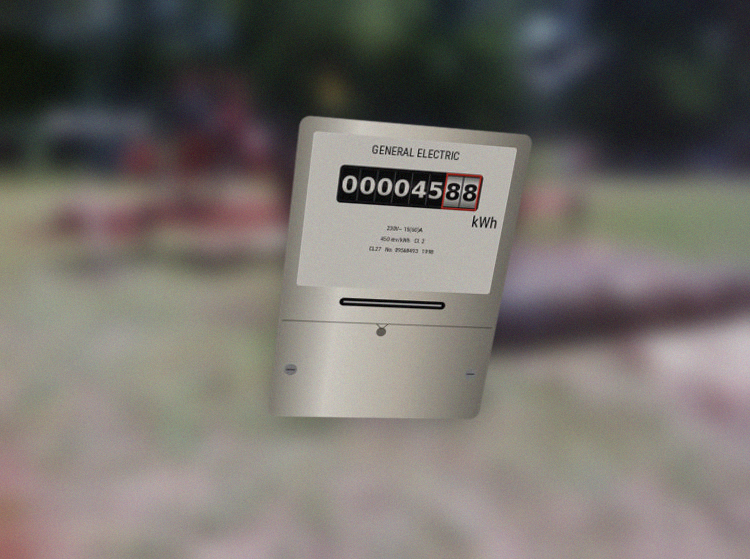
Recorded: kWh 45.88
